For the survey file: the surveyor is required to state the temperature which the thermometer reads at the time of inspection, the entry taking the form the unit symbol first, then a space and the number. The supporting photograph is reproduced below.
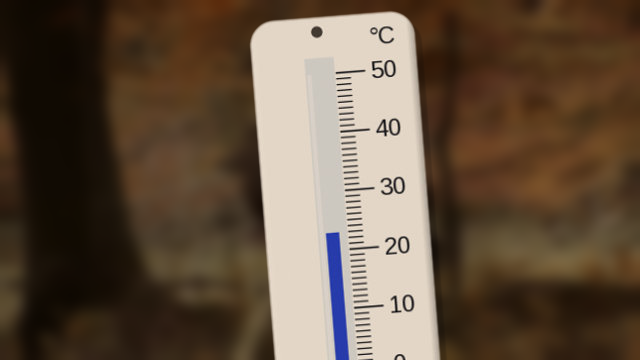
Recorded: °C 23
